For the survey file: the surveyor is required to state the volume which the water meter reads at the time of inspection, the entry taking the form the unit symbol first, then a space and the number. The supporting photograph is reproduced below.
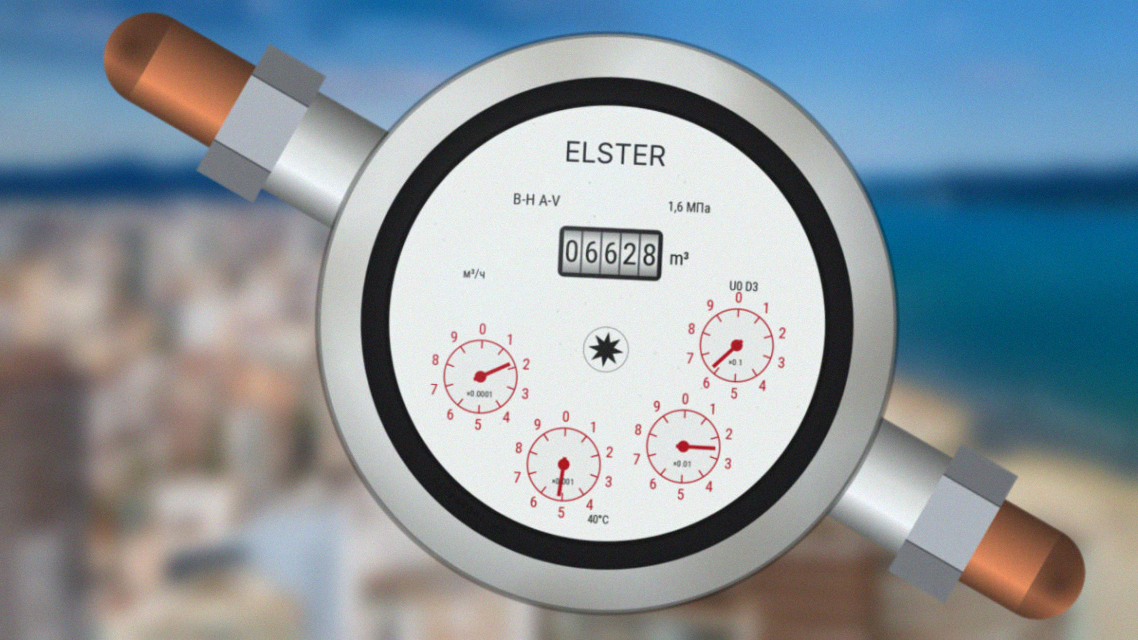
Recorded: m³ 6628.6251
